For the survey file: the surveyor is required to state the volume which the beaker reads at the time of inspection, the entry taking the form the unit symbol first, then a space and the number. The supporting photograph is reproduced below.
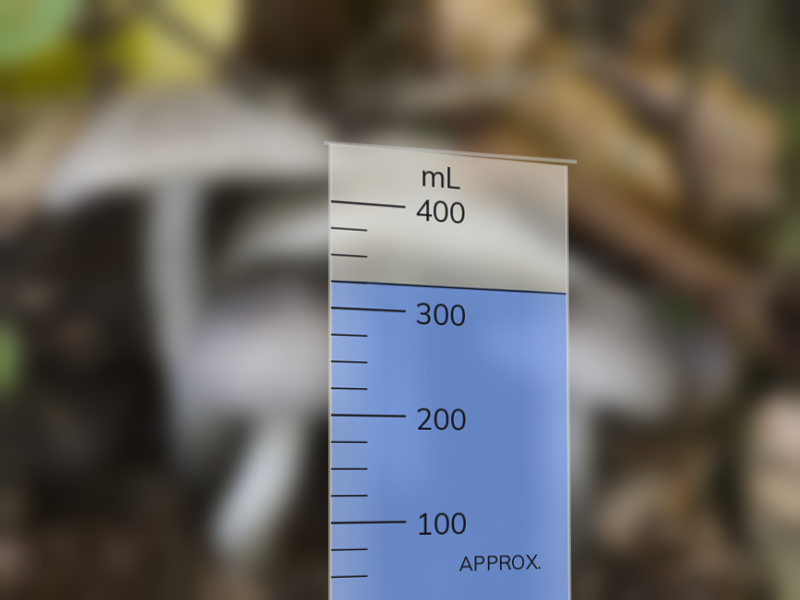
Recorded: mL 325
